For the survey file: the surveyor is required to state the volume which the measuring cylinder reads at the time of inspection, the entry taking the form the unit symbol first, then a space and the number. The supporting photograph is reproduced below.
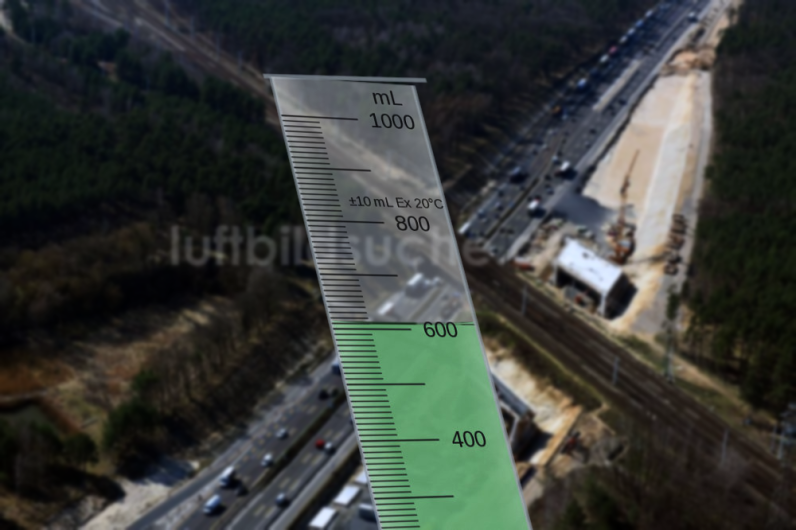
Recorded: mL 610
